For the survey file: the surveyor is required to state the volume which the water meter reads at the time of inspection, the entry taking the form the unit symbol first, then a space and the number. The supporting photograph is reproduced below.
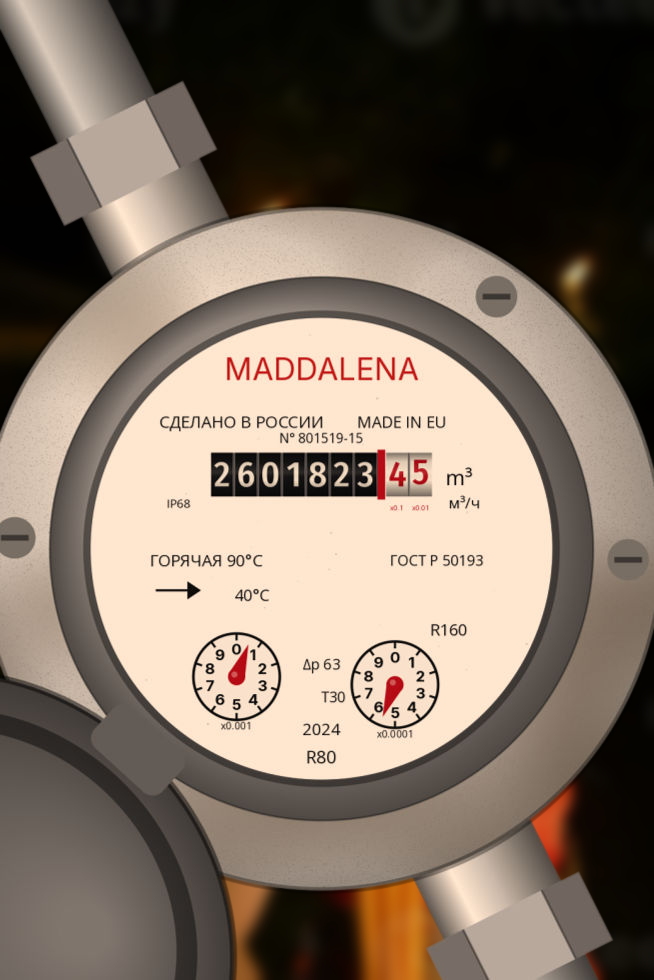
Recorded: m³ 2601823.4505
